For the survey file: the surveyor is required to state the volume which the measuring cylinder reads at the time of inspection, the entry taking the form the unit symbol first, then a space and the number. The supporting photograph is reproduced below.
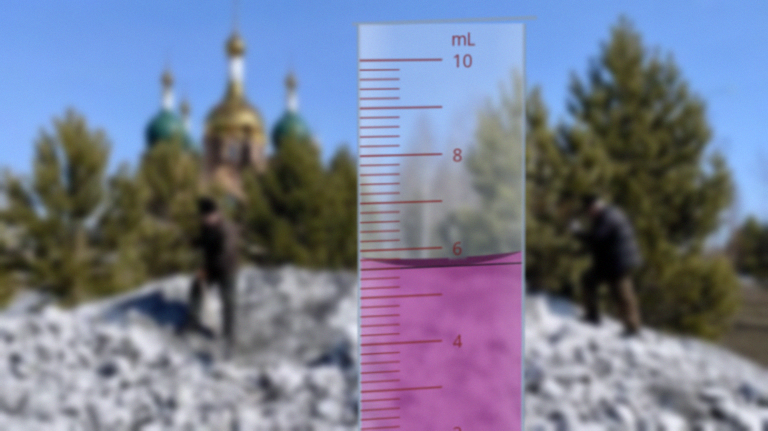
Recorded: mL 5.6
